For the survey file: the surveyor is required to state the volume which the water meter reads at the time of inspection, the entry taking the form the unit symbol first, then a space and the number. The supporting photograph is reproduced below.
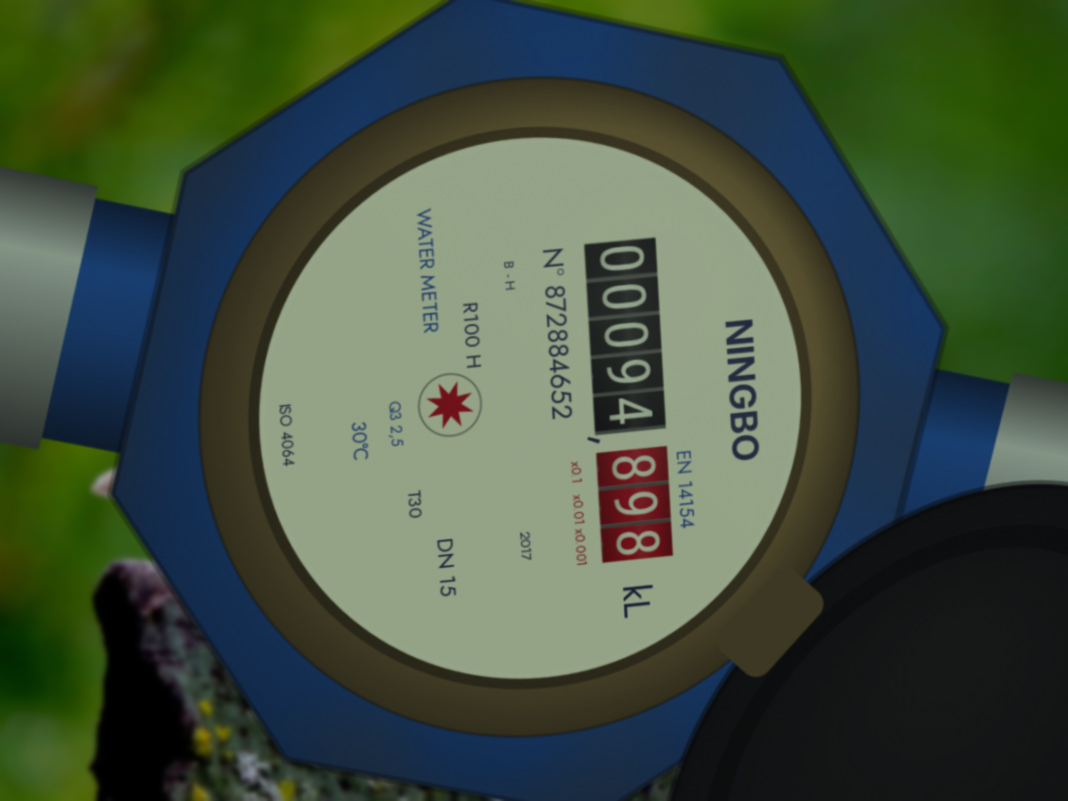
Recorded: kL 94.898
